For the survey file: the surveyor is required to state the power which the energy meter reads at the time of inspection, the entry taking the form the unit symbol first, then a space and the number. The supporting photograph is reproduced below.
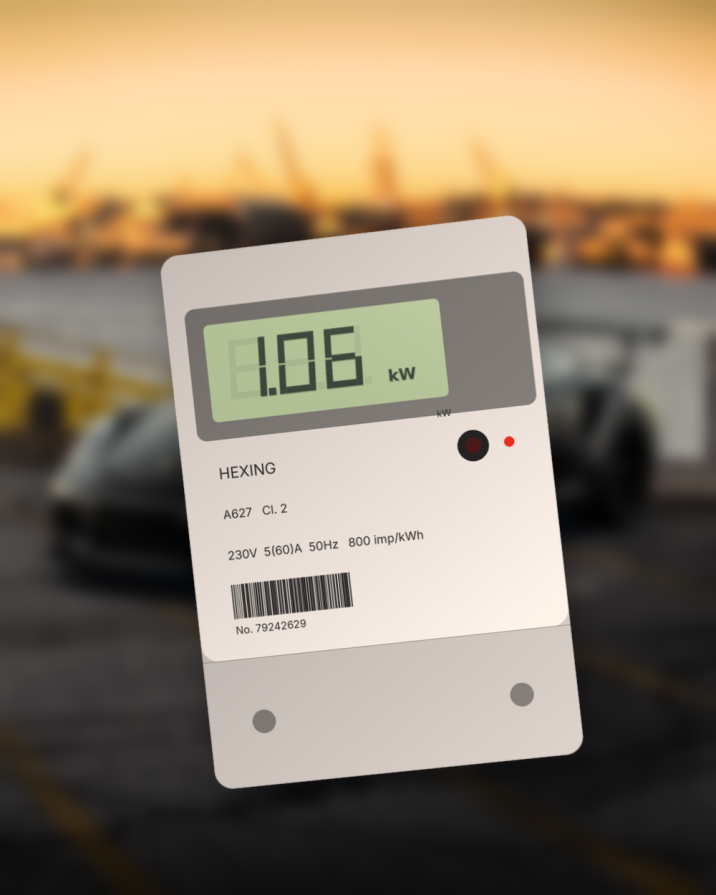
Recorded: kW 1.06
